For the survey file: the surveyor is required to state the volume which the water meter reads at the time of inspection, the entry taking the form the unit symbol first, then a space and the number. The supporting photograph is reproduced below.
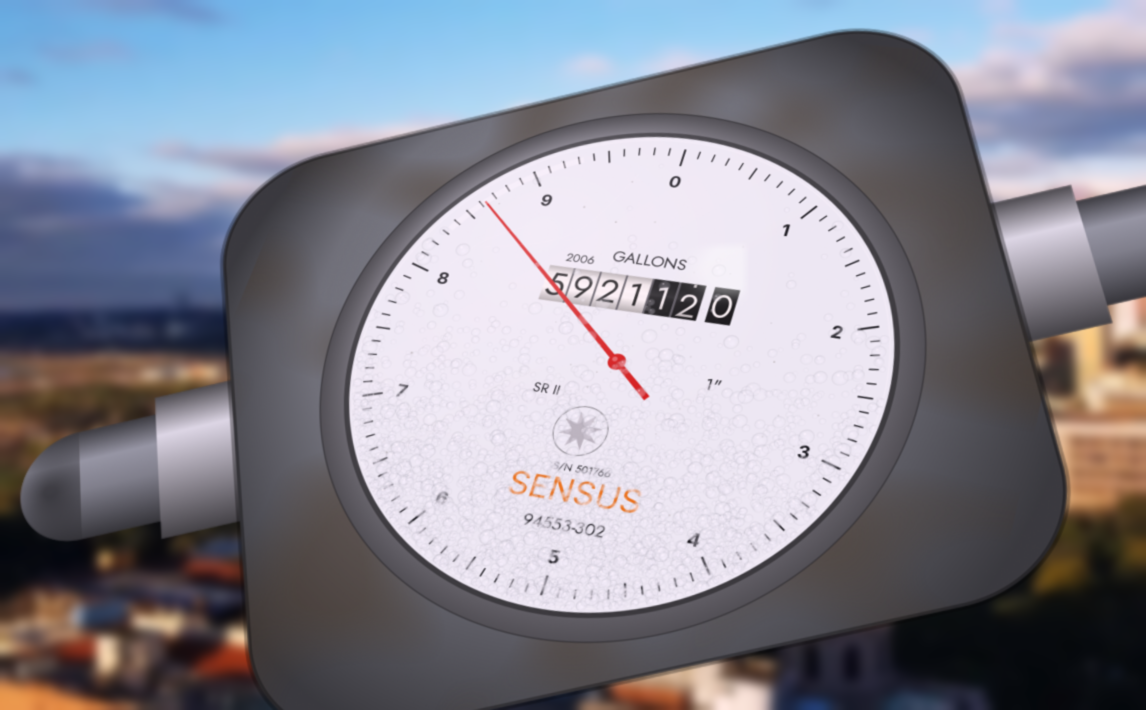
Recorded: gal 5921118.6
